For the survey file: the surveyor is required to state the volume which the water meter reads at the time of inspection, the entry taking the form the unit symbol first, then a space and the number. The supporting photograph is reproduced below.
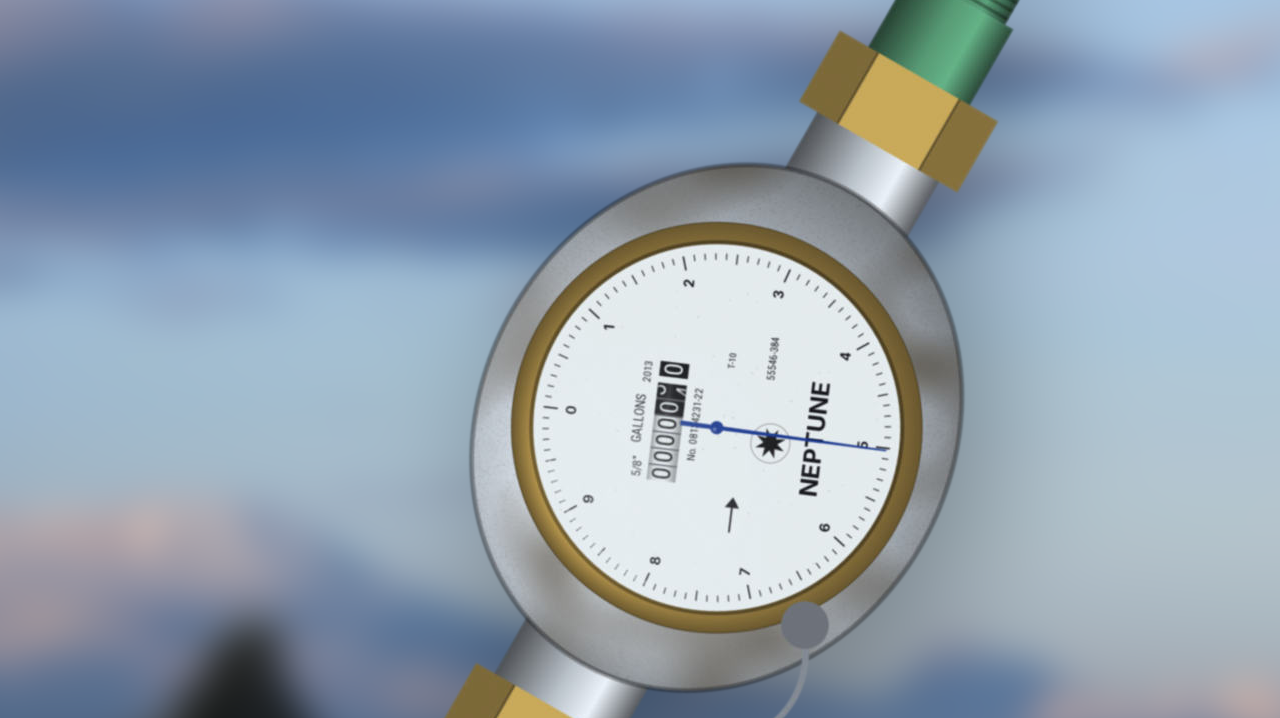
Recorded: gal 35.0
